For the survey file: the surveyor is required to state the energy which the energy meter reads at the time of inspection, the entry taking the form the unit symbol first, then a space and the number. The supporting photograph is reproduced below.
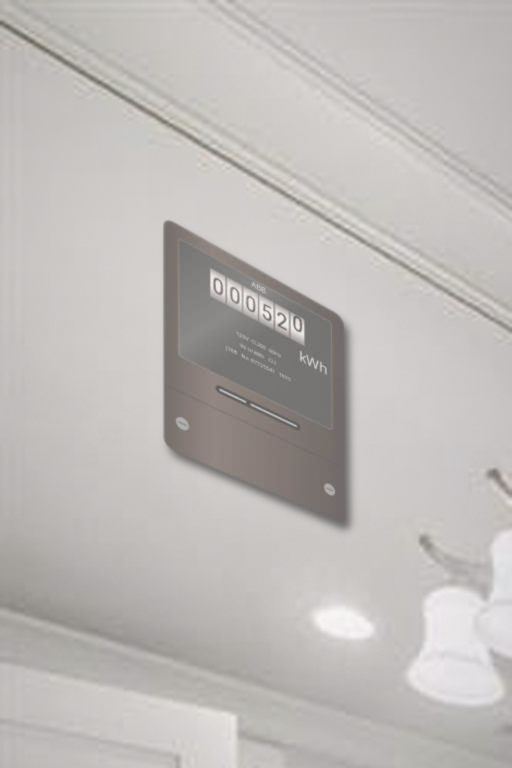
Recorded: kWh 520
